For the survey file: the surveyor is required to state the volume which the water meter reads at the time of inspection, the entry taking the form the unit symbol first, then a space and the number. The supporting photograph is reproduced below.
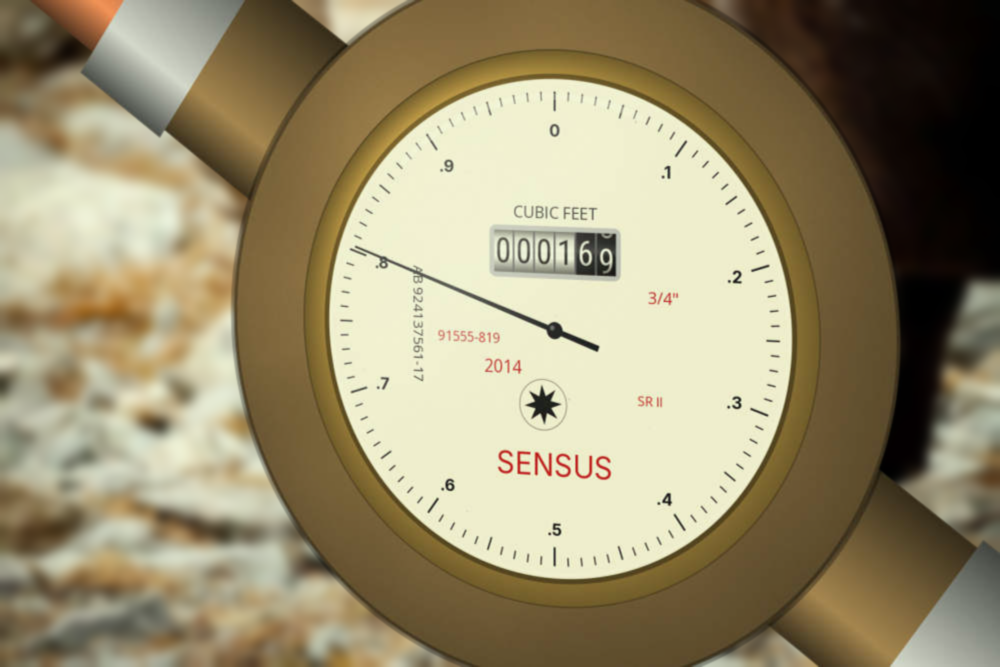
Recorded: ft³ 168.80
